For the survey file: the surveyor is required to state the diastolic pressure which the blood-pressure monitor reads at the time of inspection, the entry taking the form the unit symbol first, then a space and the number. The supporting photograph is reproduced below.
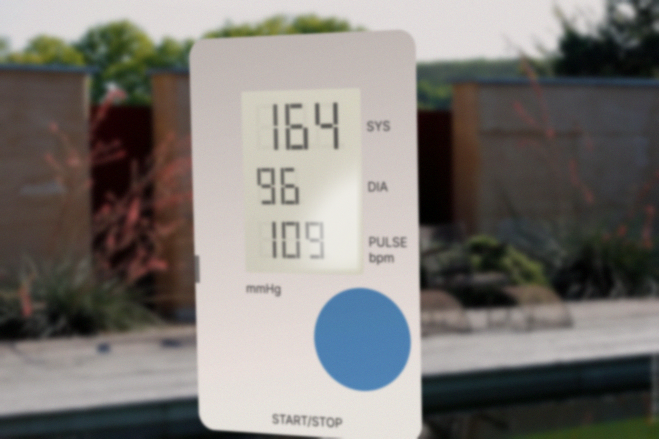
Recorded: mmHg 96
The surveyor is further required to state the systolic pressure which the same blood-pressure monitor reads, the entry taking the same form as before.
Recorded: mmHg 164
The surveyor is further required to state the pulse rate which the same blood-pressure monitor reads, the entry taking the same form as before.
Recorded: bpm 109
